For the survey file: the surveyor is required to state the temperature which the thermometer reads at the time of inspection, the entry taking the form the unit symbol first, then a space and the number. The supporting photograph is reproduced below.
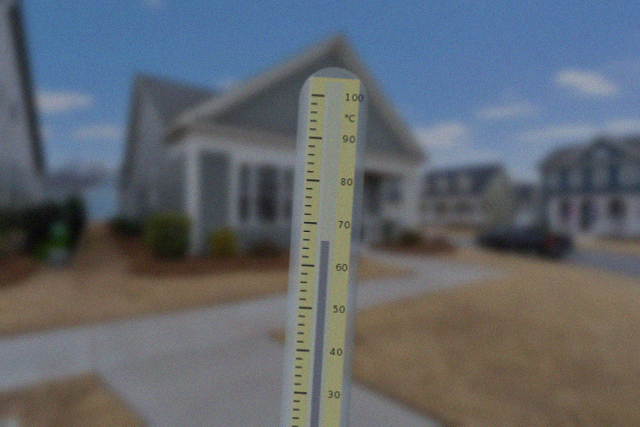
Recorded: °C 66
